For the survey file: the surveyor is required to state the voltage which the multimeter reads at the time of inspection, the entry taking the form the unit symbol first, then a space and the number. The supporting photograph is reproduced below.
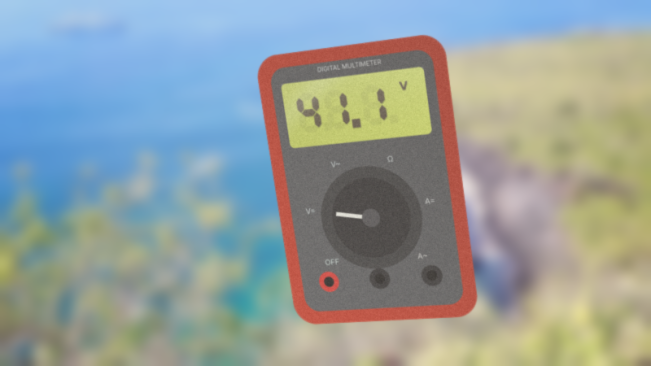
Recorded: V 41.1
